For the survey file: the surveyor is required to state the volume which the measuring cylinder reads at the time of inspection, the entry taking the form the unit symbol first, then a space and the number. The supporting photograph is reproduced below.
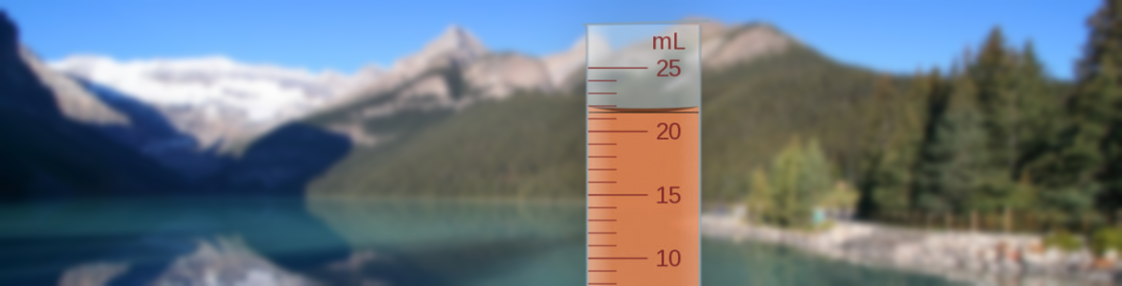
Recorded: mL 21.5
